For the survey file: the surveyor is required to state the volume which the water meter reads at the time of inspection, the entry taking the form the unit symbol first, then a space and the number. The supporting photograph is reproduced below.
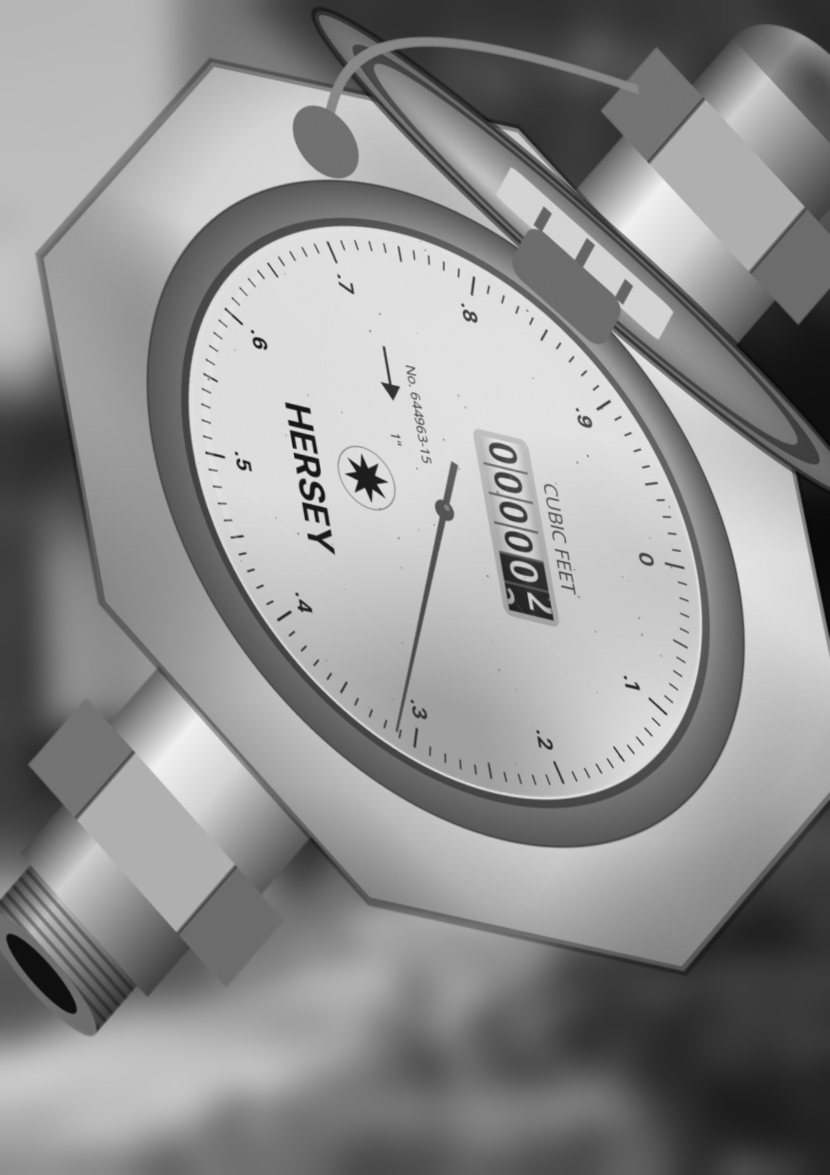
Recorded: ft³ 2.31
